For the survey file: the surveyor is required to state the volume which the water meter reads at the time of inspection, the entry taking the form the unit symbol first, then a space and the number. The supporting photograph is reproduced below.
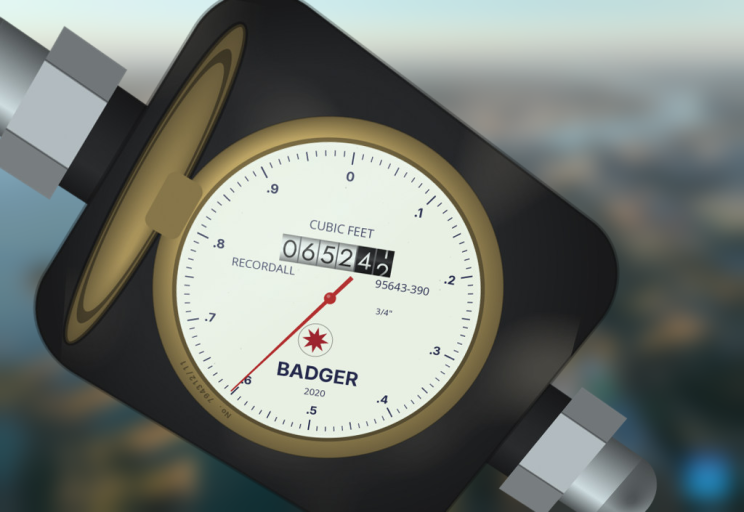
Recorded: ft³ 65241.60
